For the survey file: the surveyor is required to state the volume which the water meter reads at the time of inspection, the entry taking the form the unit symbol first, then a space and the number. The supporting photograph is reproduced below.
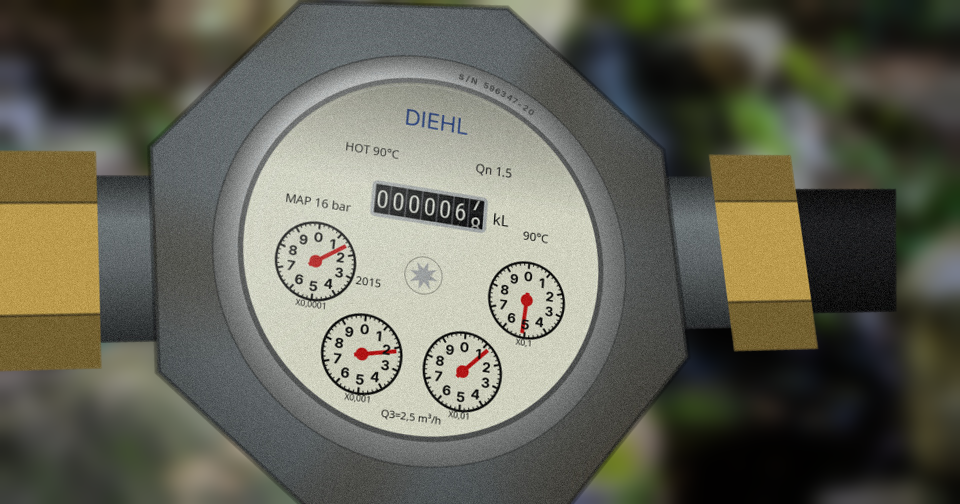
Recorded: kL 67.5121
